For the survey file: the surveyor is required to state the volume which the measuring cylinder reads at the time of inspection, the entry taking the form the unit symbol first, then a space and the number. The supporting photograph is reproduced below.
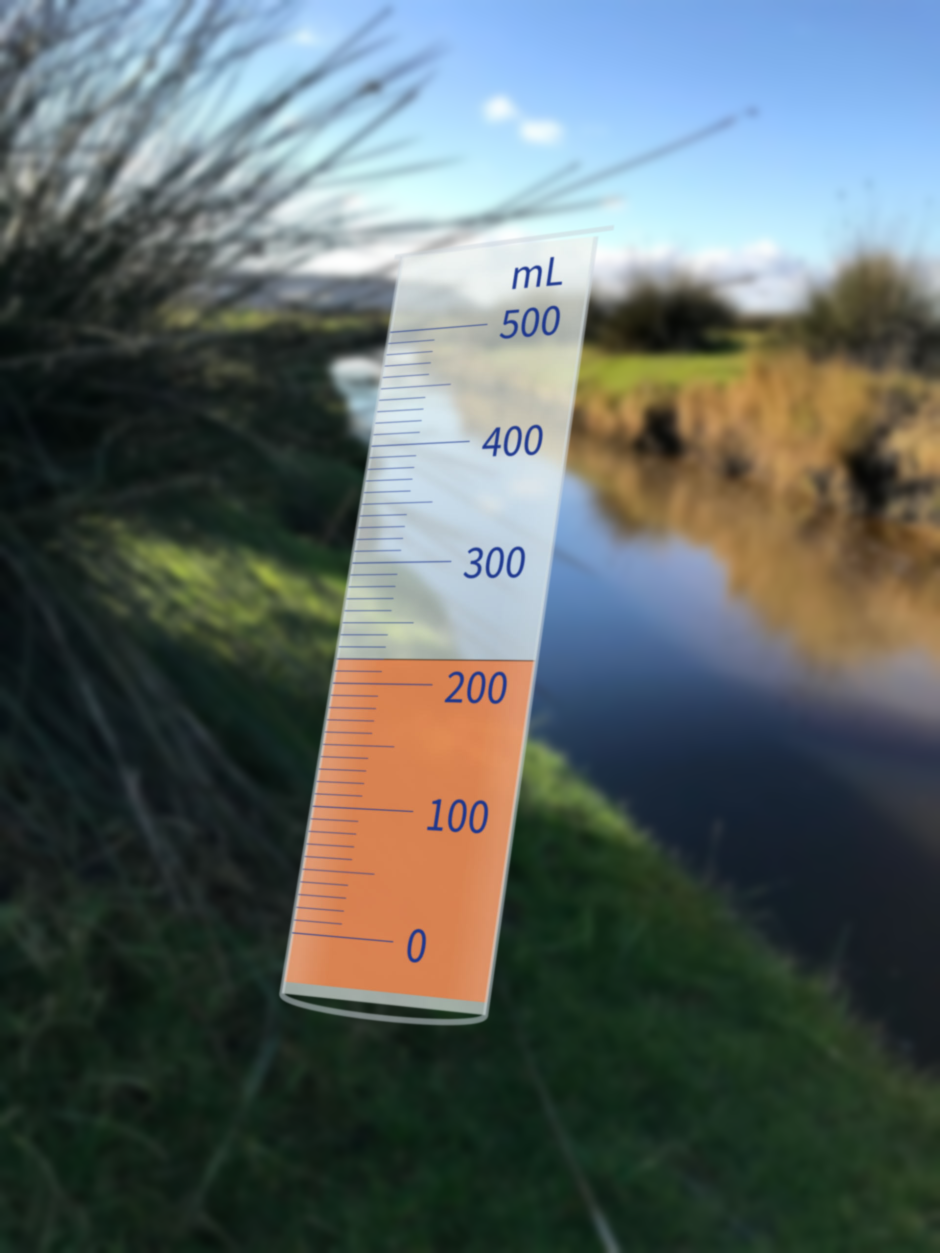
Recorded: mL 220
